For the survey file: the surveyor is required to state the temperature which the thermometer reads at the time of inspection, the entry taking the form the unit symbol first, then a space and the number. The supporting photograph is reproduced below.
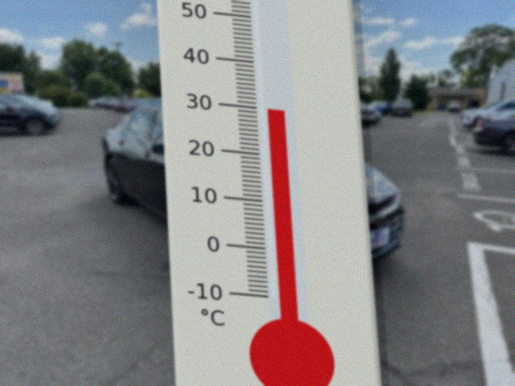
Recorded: °C 30
